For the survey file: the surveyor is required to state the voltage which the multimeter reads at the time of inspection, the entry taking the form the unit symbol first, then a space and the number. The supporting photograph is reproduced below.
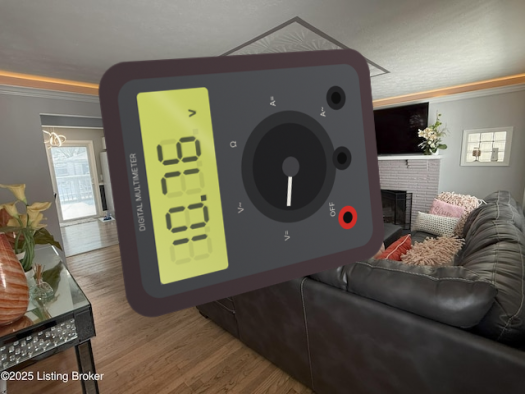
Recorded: V 10.76
